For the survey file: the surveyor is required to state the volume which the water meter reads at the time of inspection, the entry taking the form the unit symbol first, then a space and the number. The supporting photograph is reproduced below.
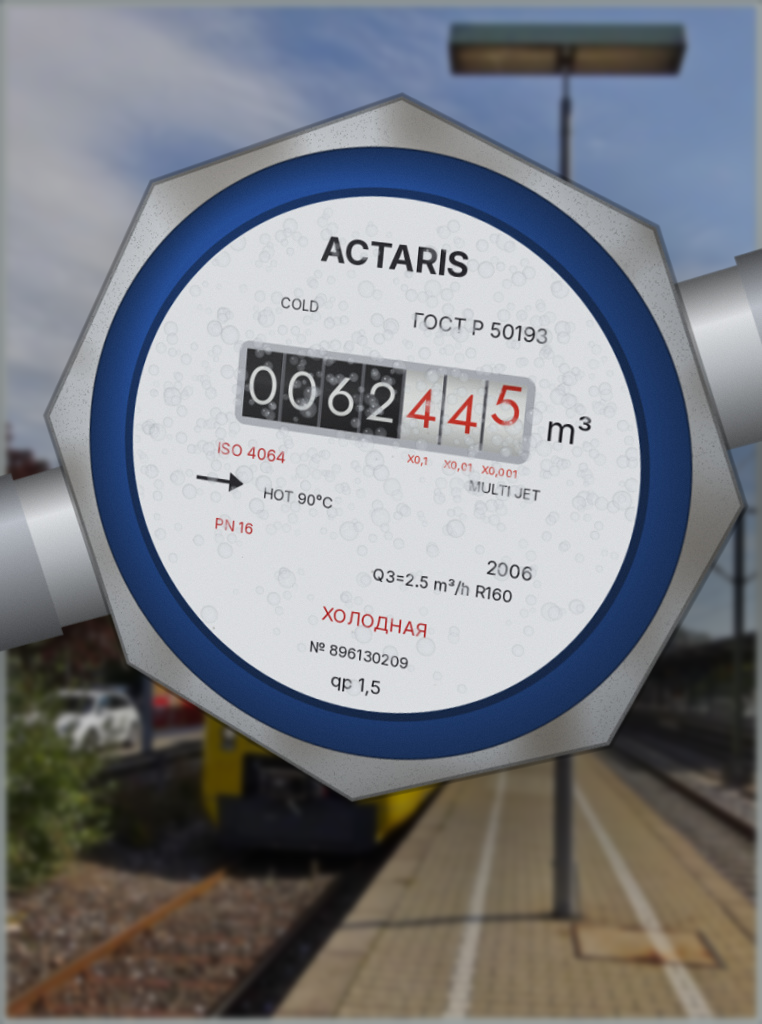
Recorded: m³ 62.445
